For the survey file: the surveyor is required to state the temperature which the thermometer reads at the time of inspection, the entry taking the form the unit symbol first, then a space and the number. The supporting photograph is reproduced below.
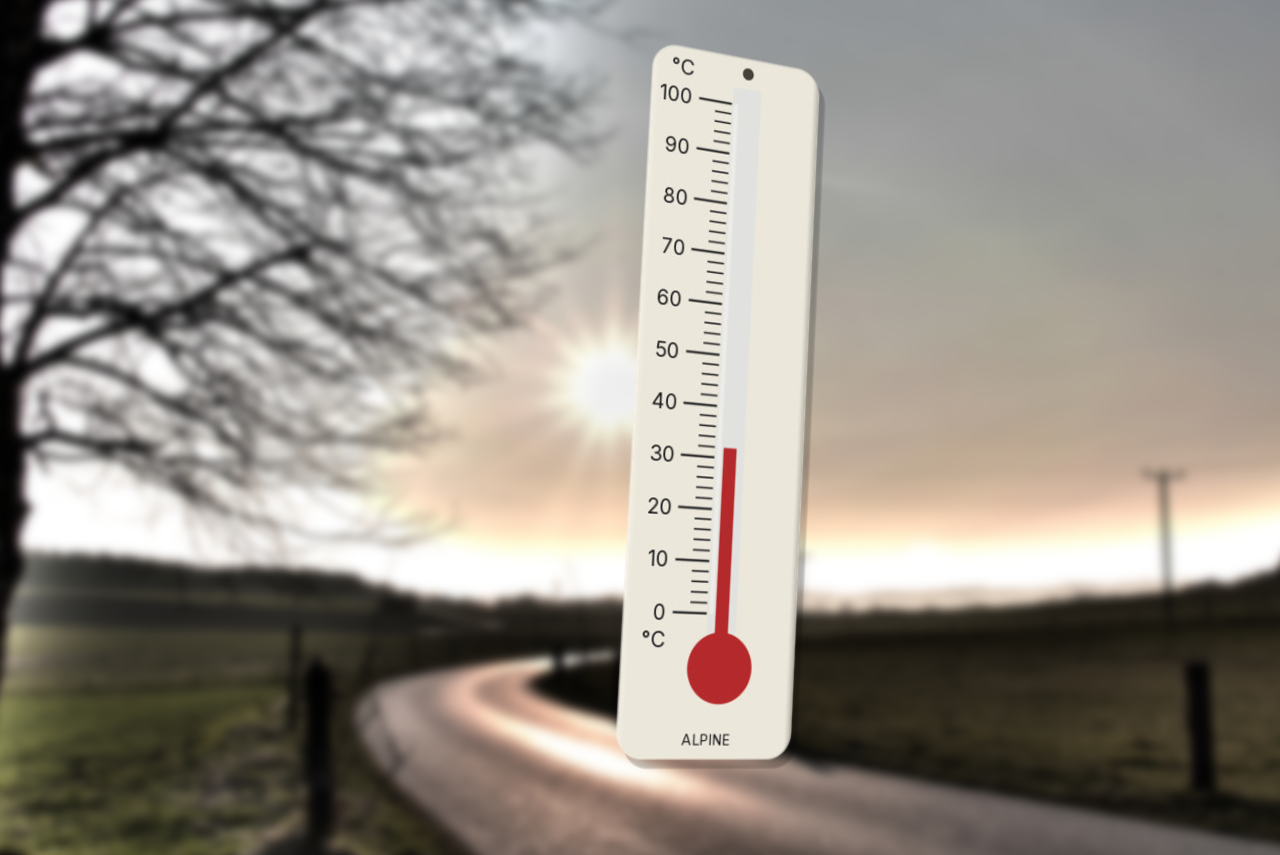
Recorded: °C 32
